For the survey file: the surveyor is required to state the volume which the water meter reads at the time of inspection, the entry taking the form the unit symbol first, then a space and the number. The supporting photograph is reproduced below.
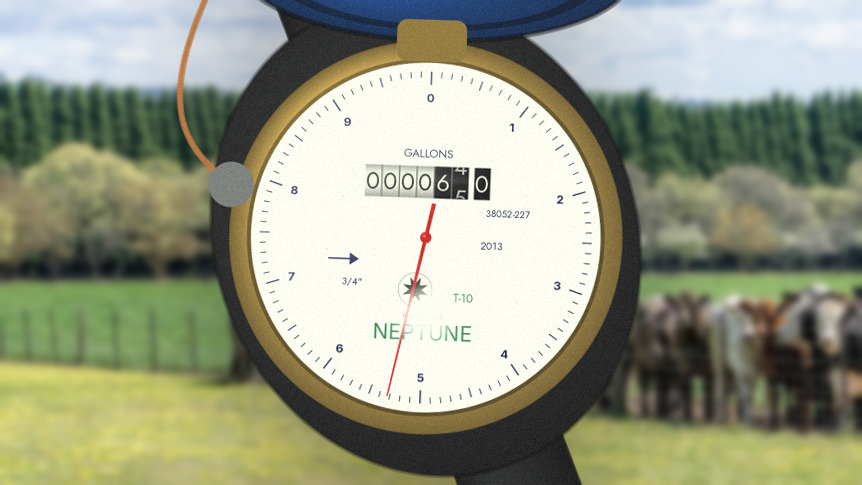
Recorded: gal 645.3
